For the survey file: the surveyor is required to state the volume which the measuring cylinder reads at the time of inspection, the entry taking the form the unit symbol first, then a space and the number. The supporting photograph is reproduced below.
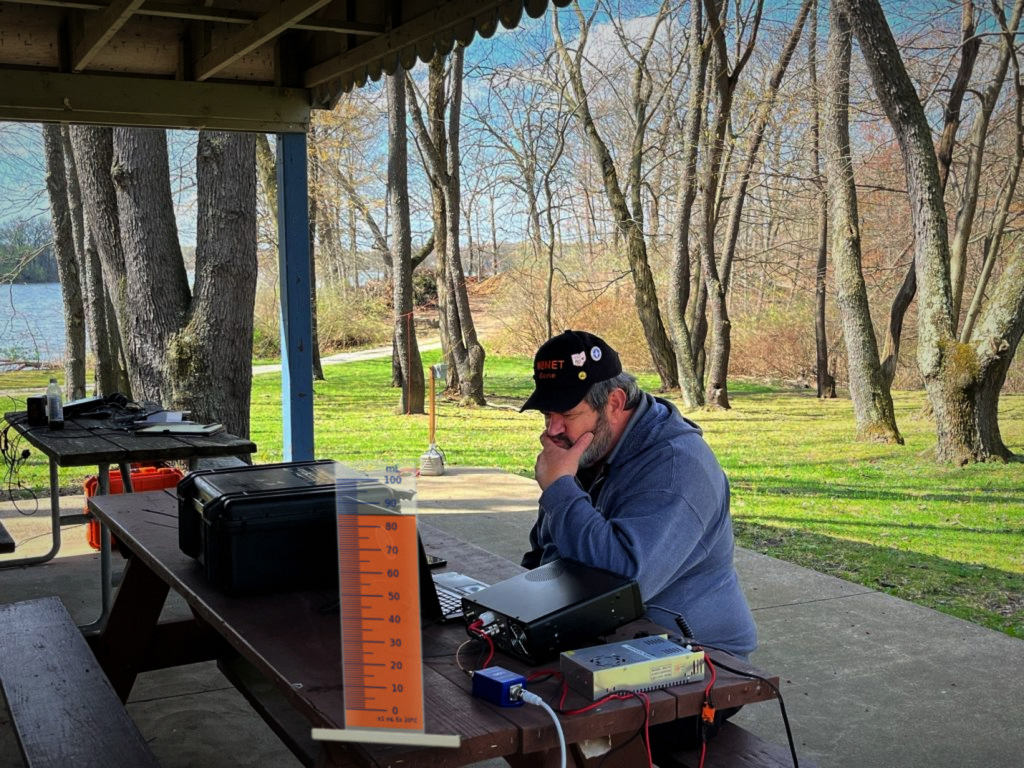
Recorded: mL 85
